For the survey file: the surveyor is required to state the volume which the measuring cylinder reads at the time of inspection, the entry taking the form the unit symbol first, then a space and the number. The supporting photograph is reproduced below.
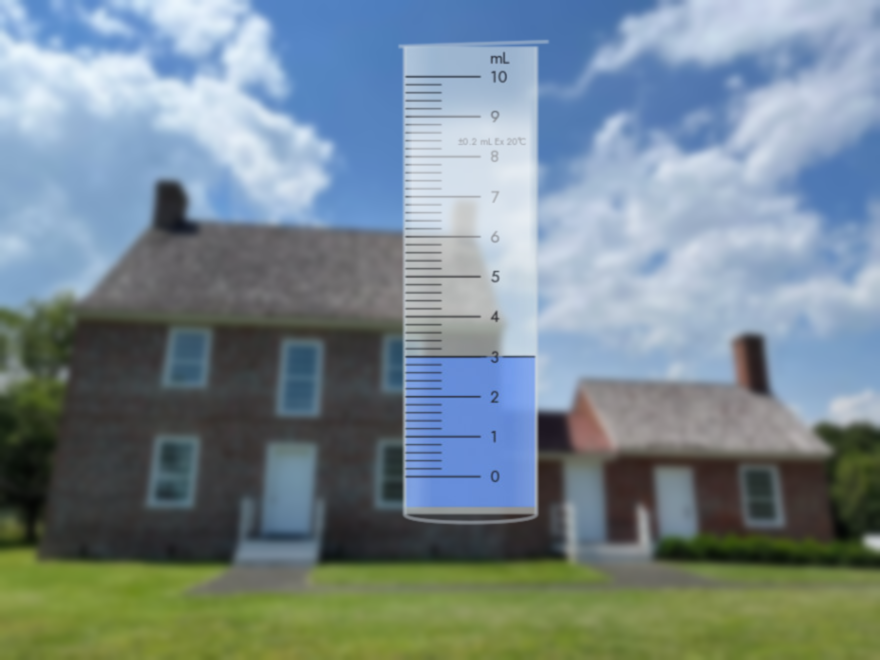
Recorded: mL 3
